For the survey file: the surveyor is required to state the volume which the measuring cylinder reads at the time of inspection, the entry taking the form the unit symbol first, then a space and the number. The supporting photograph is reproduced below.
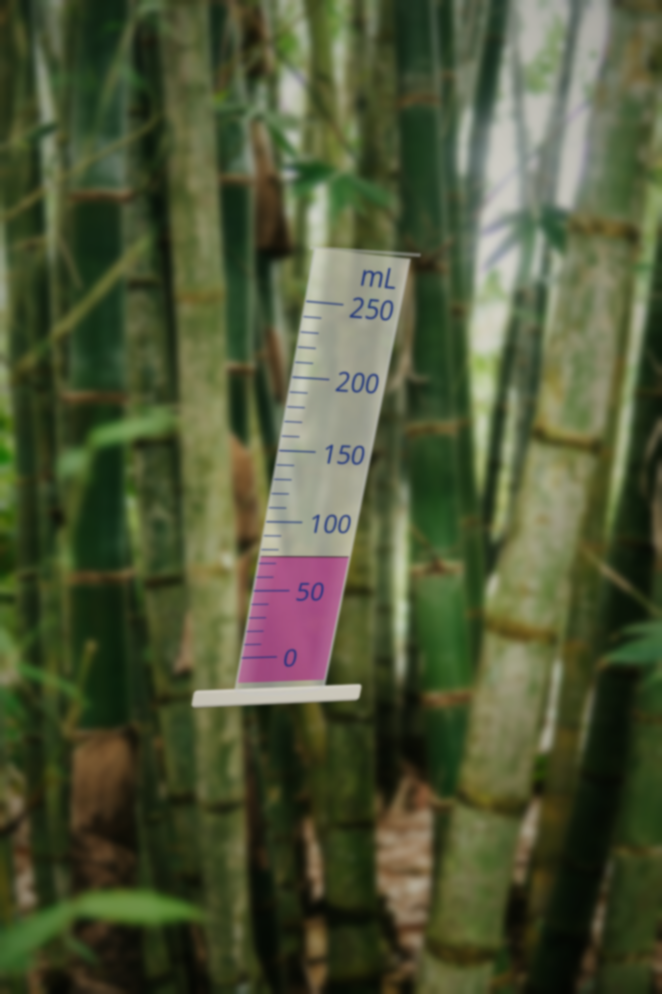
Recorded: mL 75
